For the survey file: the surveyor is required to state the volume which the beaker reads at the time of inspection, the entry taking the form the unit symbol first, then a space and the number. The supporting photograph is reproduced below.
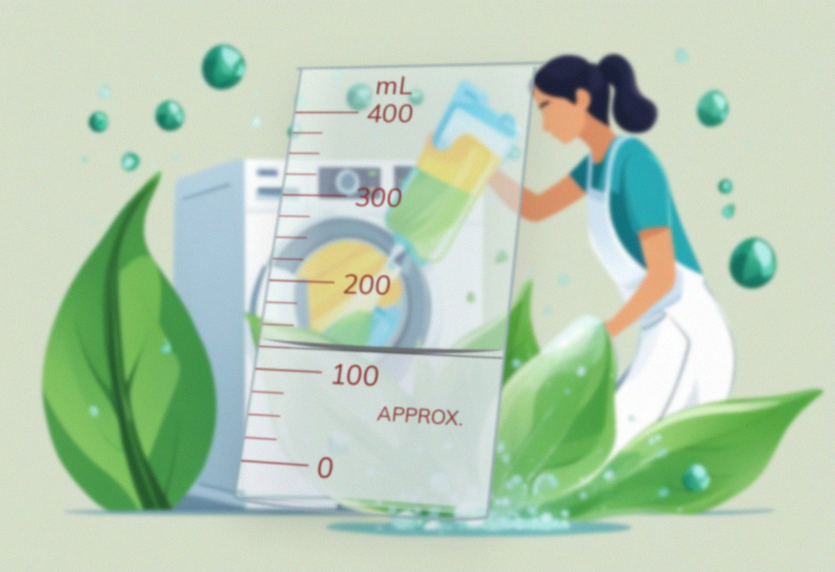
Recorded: mL 125
